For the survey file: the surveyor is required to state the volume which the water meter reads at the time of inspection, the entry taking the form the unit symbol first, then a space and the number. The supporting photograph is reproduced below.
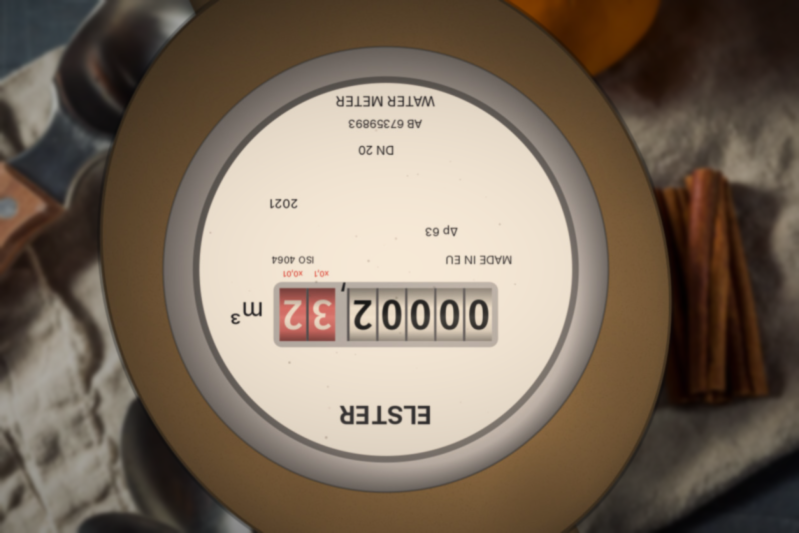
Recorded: m³ 2.32
